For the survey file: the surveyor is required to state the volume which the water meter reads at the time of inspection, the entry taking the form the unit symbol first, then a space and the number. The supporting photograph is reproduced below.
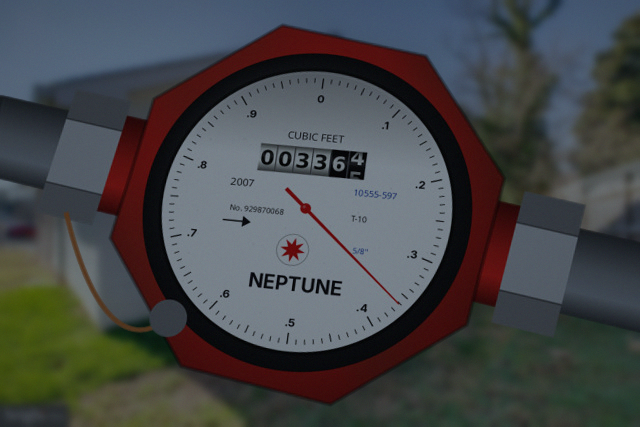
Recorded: ft³ 3364.36
